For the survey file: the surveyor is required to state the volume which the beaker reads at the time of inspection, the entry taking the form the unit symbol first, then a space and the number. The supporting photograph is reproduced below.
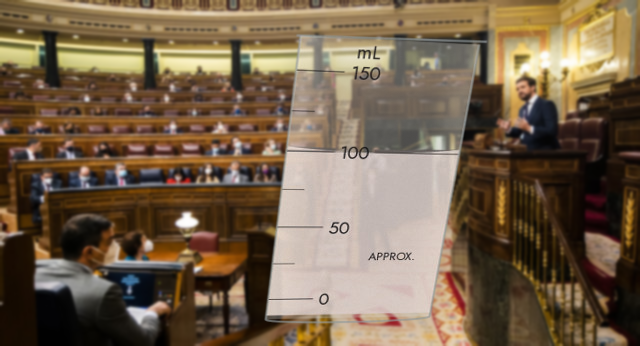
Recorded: mL 100
